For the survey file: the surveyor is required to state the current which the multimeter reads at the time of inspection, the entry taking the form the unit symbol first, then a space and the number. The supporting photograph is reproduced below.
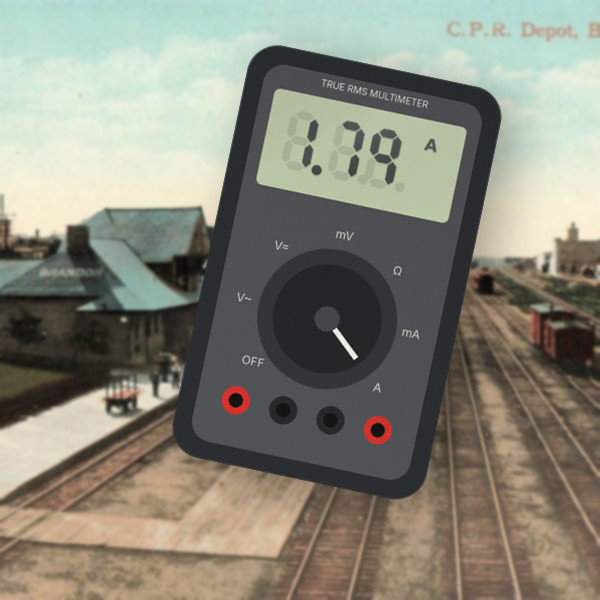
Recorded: A 1.79
